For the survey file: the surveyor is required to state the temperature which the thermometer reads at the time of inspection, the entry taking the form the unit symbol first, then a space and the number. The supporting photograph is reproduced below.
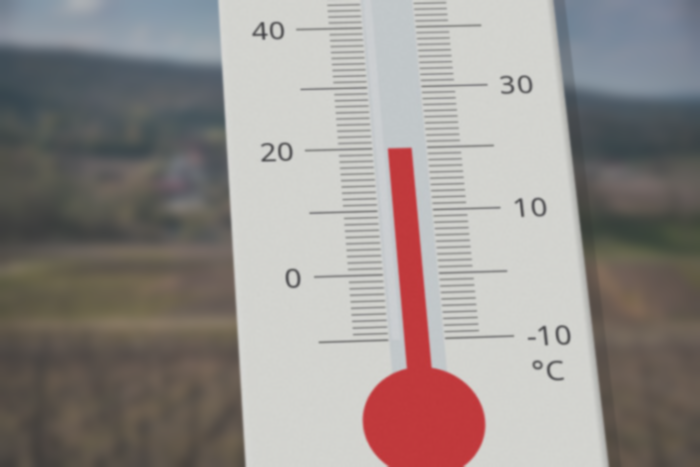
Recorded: °C 20
